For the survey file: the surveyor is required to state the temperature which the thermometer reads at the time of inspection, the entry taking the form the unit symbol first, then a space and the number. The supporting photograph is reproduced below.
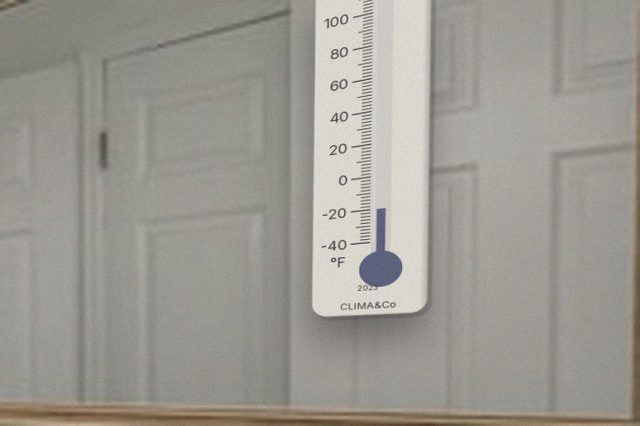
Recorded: °F -20
